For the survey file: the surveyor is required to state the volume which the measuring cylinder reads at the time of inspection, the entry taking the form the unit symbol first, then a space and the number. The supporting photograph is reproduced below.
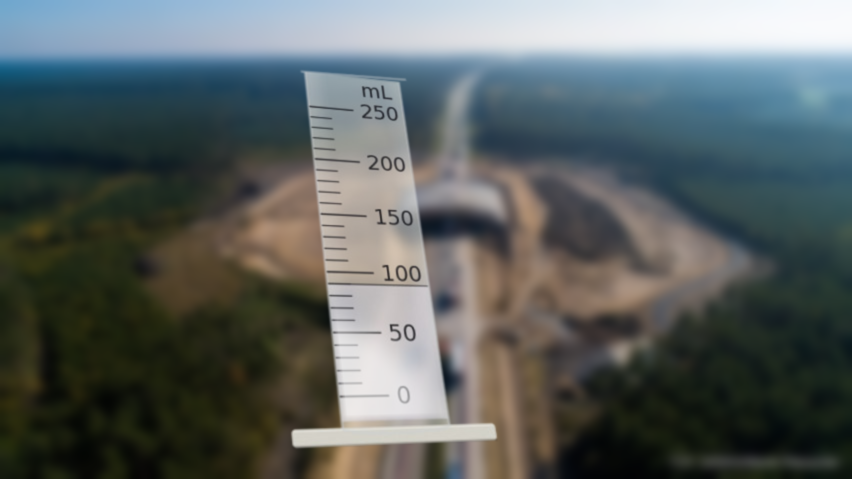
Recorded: mL 90
